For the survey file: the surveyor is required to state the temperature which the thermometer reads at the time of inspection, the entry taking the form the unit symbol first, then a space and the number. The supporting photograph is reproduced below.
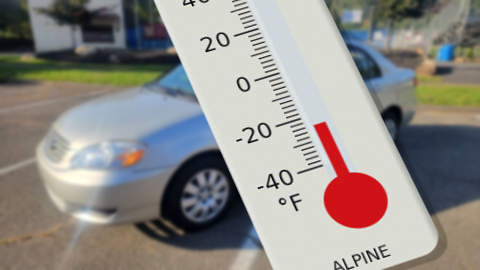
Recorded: °F -24
